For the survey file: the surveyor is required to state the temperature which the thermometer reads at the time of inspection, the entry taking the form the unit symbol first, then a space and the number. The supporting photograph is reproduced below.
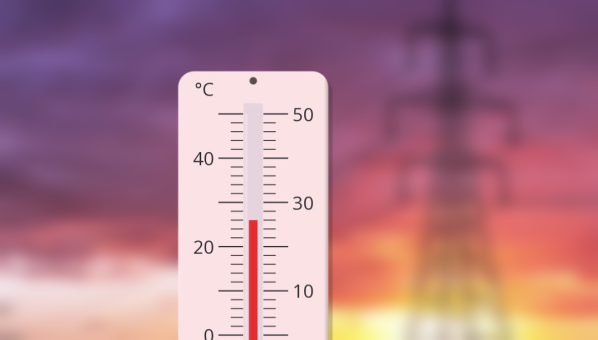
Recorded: °C 26
